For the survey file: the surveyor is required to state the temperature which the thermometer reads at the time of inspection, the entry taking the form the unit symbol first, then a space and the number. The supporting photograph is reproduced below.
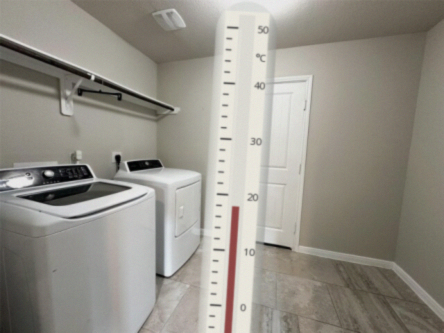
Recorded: °C 18
